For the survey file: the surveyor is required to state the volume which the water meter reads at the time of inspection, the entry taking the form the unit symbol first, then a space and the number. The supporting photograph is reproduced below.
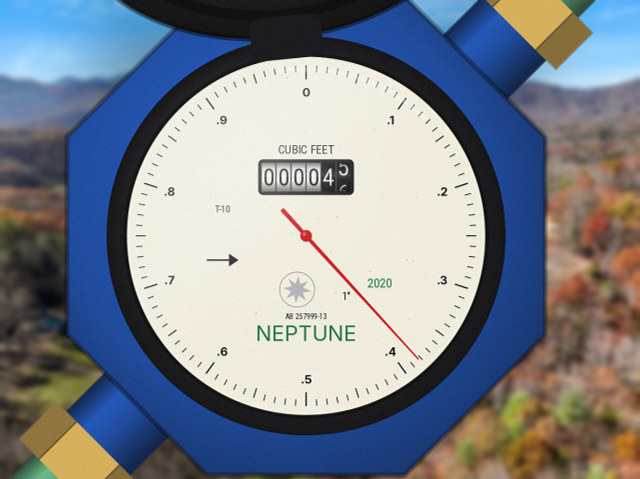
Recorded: ft³ 45.38
